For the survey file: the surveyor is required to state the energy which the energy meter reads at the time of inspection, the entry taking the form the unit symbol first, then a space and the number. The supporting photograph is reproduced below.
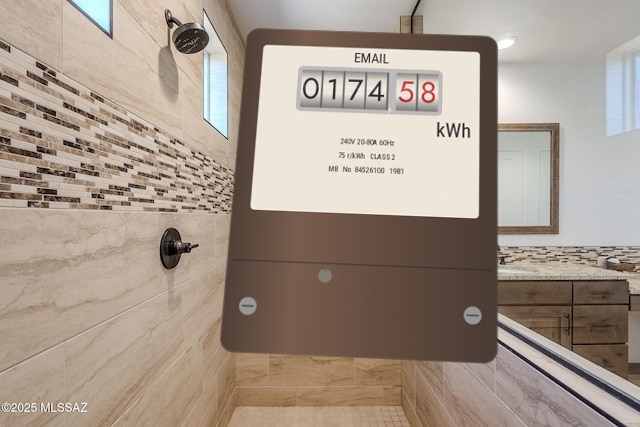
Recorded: kWh 174.58
